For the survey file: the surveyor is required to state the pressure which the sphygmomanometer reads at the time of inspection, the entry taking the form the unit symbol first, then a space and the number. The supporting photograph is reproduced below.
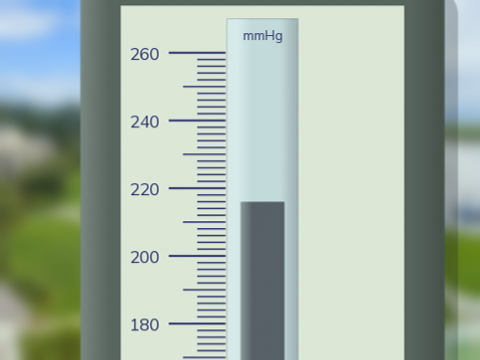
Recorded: mmHg 216
